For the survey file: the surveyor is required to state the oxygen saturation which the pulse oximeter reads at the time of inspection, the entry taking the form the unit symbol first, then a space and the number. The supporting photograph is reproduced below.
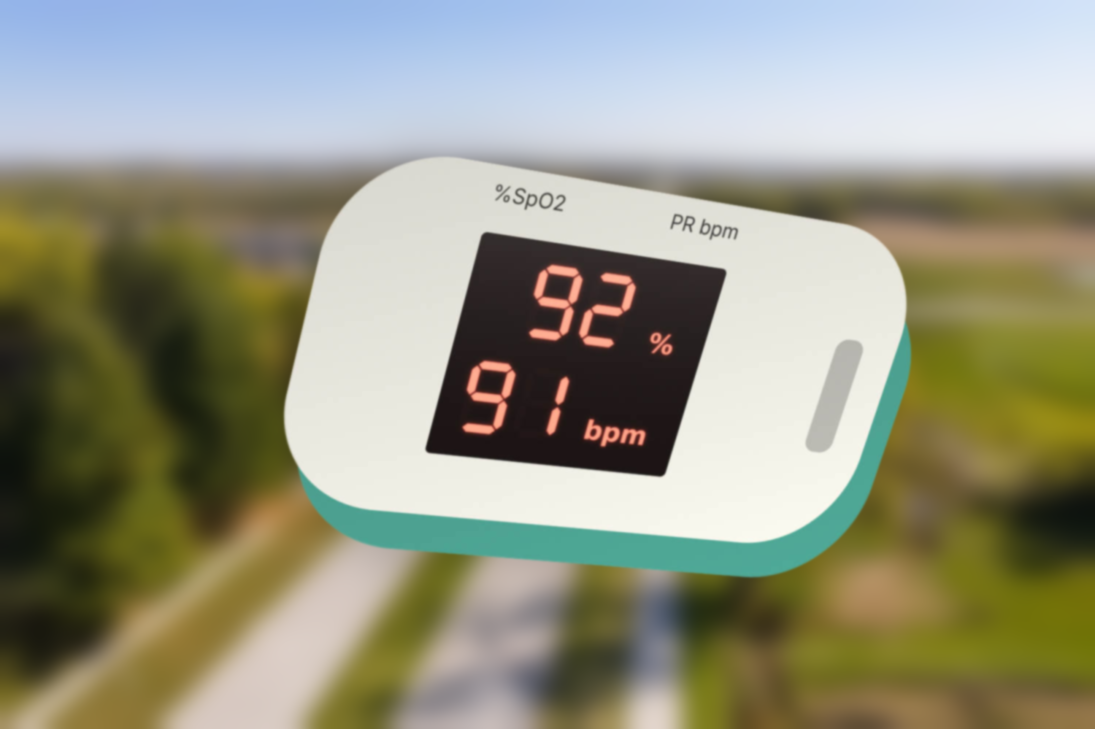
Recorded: % 92
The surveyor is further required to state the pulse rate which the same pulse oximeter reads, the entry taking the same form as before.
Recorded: bpm 91
